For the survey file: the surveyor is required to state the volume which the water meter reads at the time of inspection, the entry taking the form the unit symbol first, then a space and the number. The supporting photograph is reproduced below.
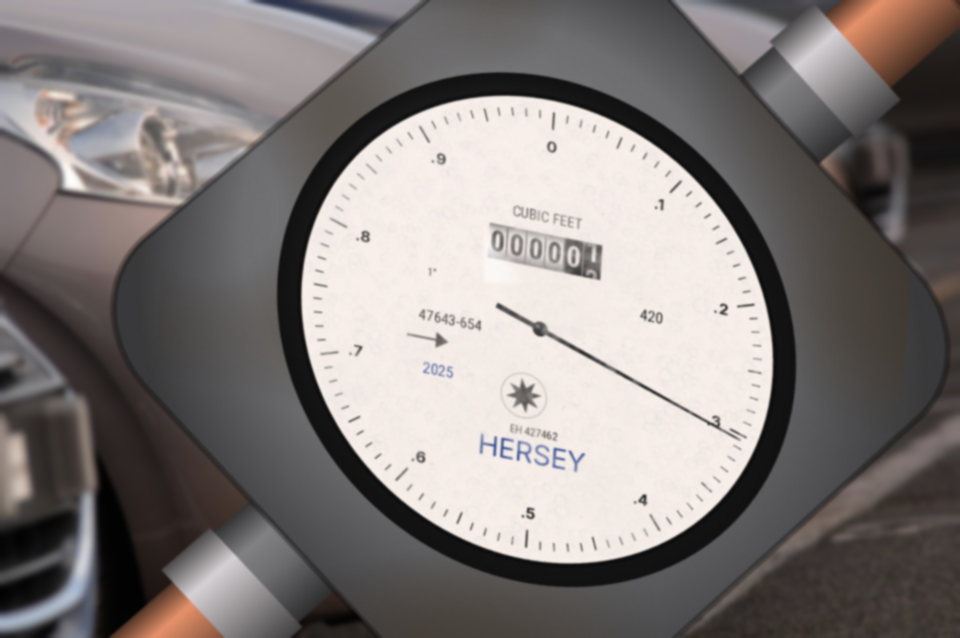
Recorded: ft³ 1.30
